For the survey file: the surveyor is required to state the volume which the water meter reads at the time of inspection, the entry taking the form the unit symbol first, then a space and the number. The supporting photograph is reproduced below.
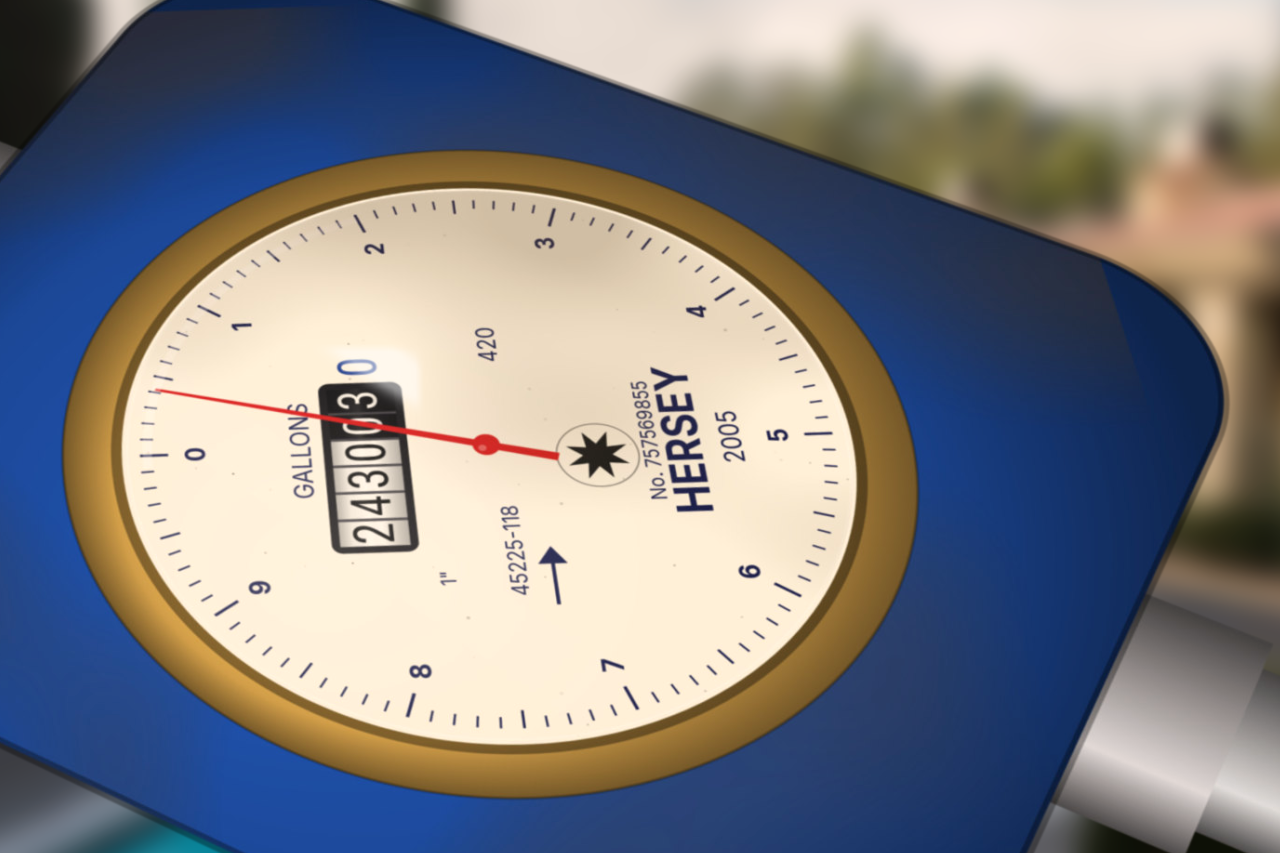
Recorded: gal 2430030.4
